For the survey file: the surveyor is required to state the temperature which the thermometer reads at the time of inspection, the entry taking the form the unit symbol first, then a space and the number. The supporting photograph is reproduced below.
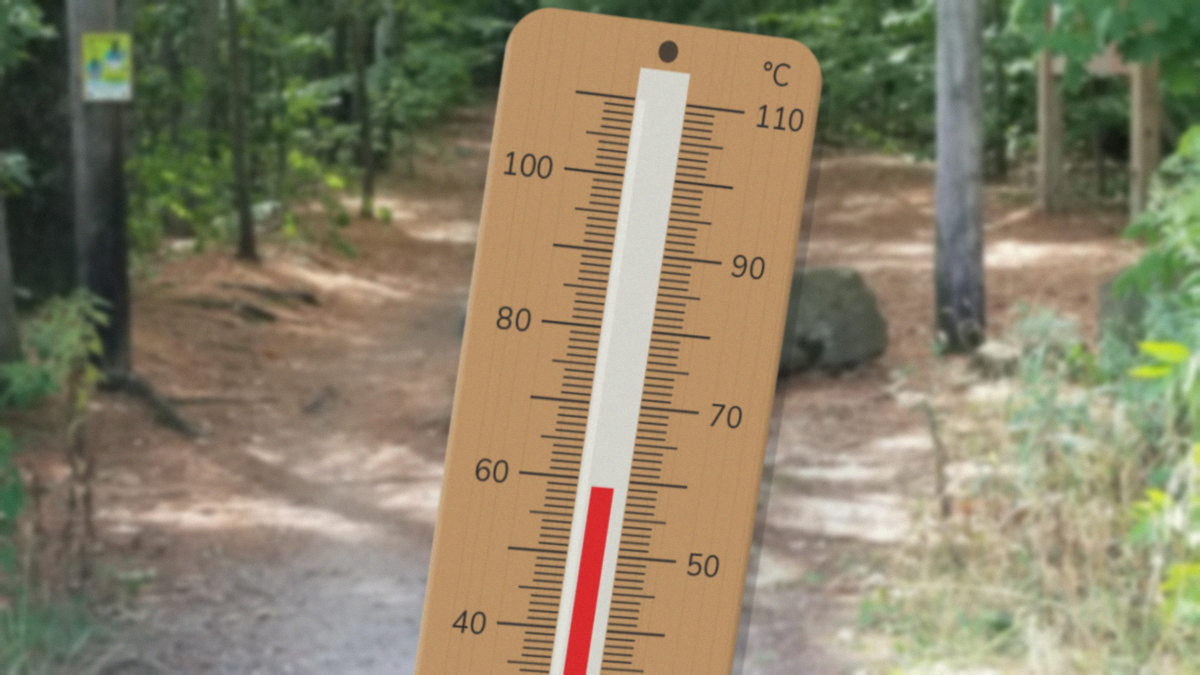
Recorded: °C 59
